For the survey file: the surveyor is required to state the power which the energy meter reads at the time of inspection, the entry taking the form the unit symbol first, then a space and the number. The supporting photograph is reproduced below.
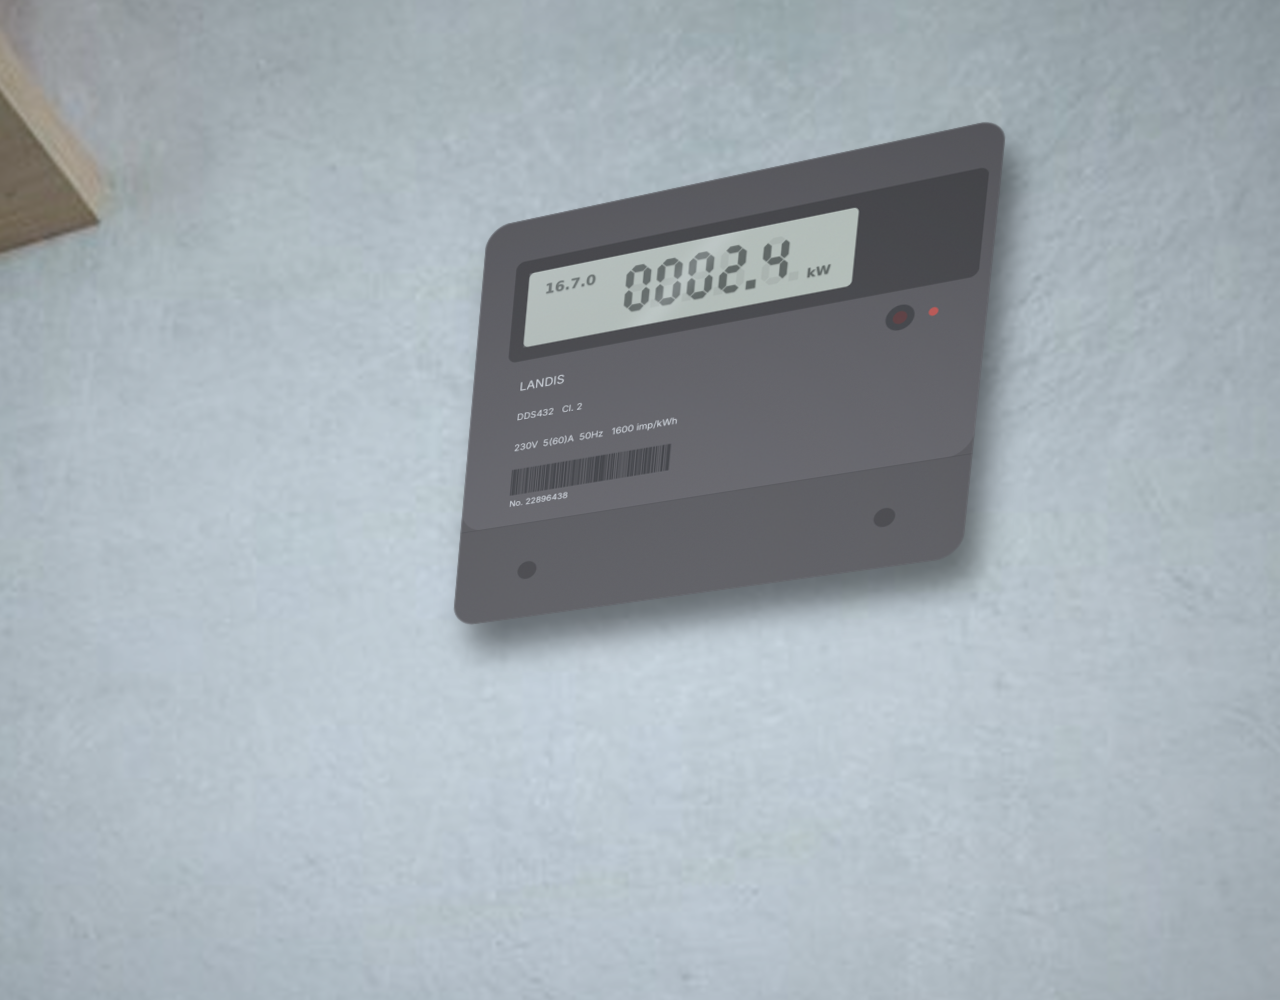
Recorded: kW 2.4
